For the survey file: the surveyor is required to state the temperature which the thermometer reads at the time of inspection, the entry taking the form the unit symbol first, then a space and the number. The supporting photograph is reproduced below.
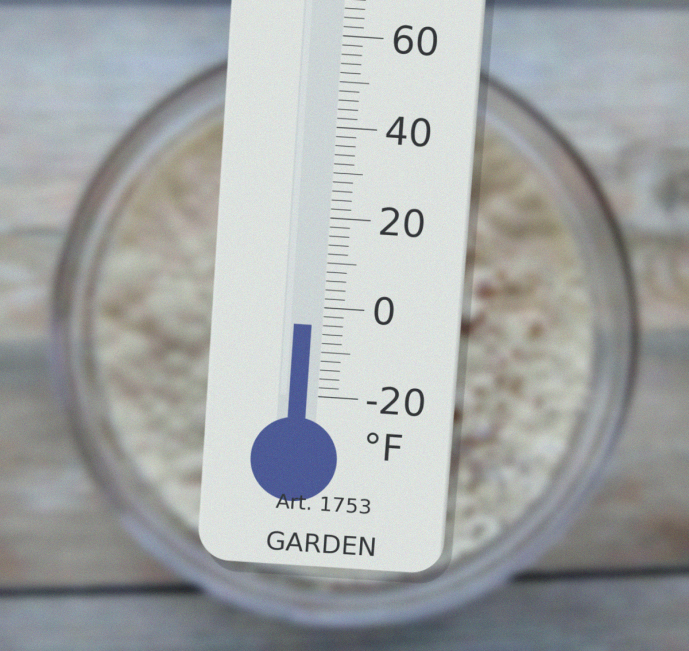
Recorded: °F -4
